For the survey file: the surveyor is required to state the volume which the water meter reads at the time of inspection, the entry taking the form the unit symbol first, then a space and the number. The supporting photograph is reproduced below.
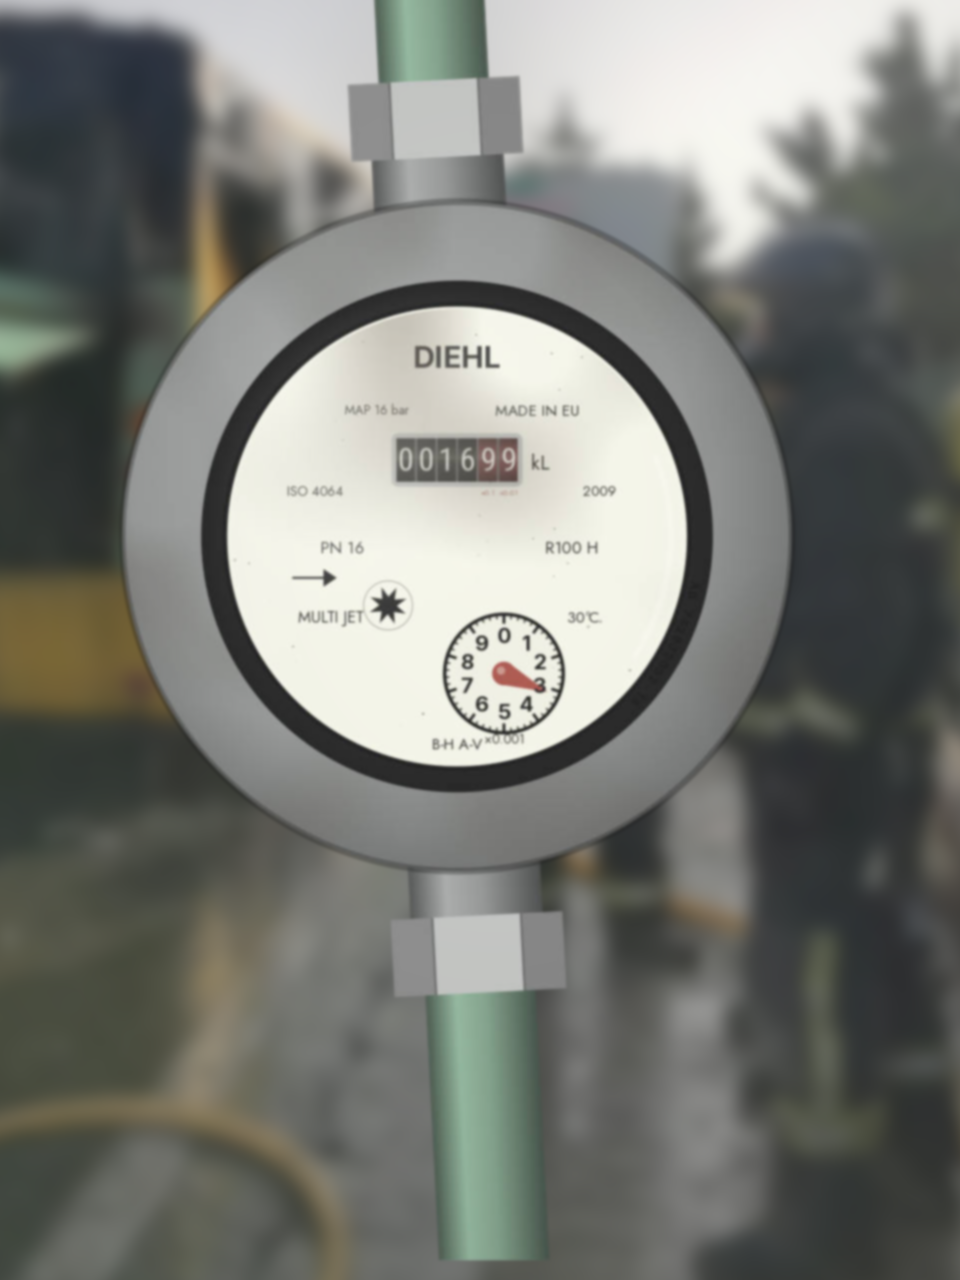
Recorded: kL 16.993
